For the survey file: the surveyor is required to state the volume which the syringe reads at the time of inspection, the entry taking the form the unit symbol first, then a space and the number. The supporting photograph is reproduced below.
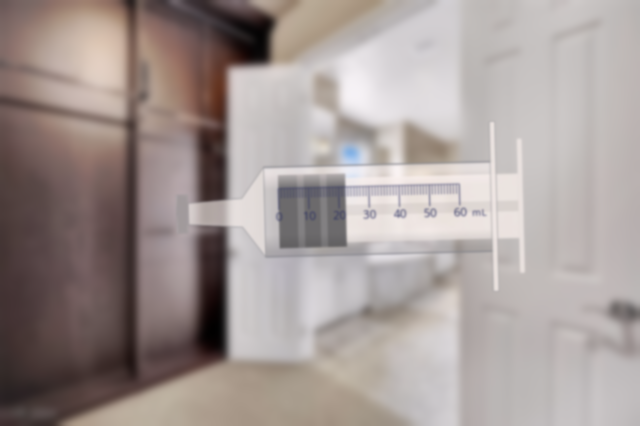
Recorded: mL 0
